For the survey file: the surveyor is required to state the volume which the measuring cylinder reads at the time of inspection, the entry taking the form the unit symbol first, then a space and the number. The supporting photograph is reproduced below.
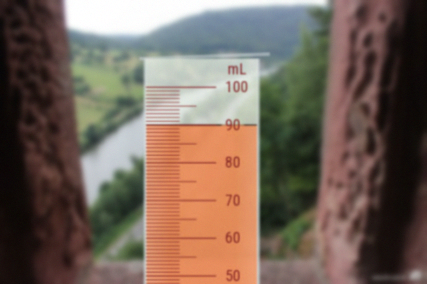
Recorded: mL 90
